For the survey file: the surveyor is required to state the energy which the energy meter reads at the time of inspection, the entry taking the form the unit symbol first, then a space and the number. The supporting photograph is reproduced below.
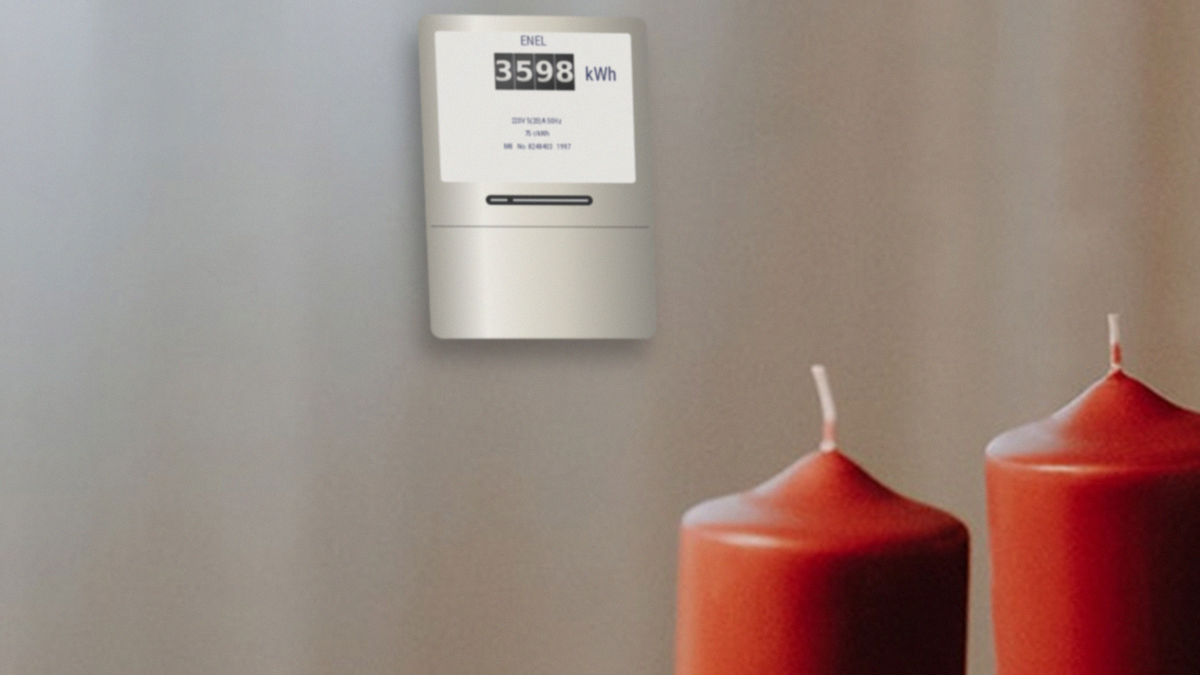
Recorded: kWh 3598
